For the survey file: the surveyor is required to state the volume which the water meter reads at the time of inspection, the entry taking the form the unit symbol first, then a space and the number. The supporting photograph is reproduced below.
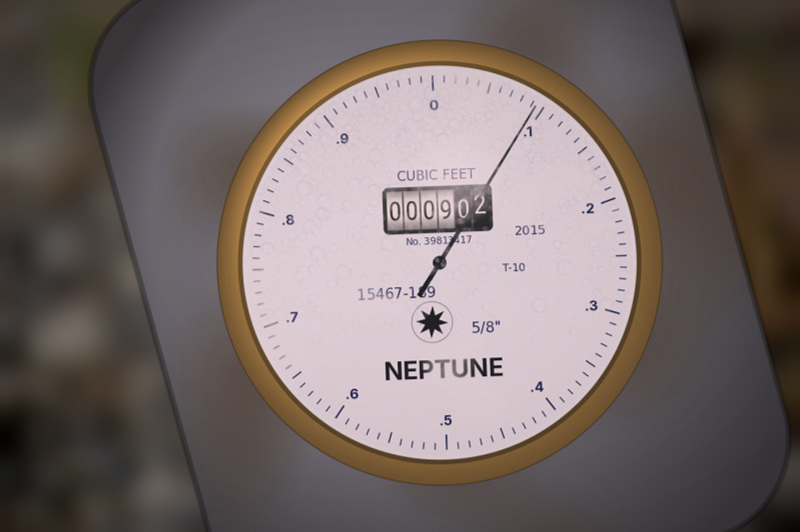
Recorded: ft³ 902.09
